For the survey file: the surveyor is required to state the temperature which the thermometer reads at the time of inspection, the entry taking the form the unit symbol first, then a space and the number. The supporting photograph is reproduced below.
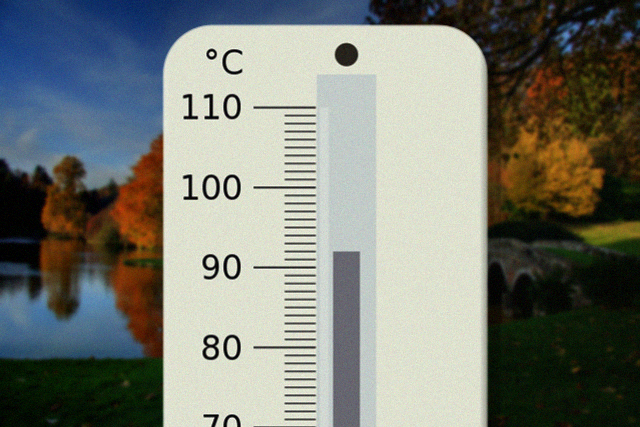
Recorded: °C 92
